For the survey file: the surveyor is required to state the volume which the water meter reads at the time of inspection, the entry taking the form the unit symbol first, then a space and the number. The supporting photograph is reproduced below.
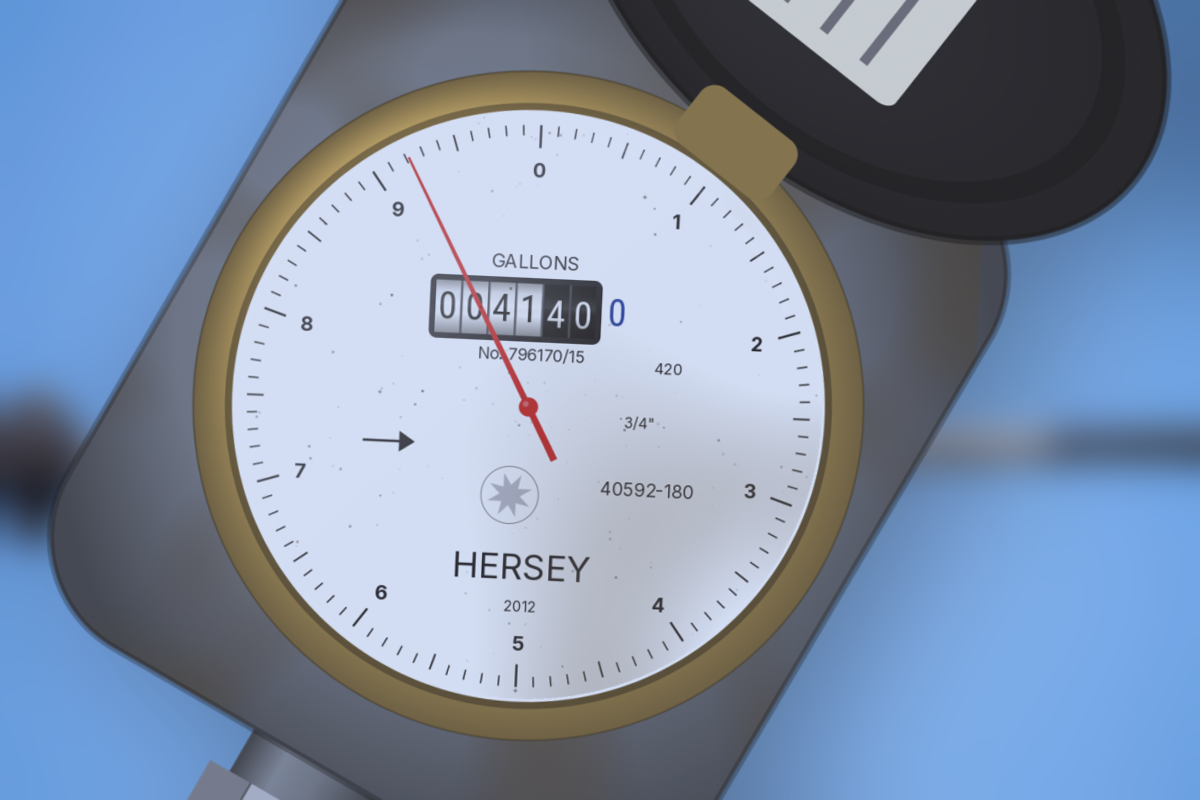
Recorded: gal 41399.2
